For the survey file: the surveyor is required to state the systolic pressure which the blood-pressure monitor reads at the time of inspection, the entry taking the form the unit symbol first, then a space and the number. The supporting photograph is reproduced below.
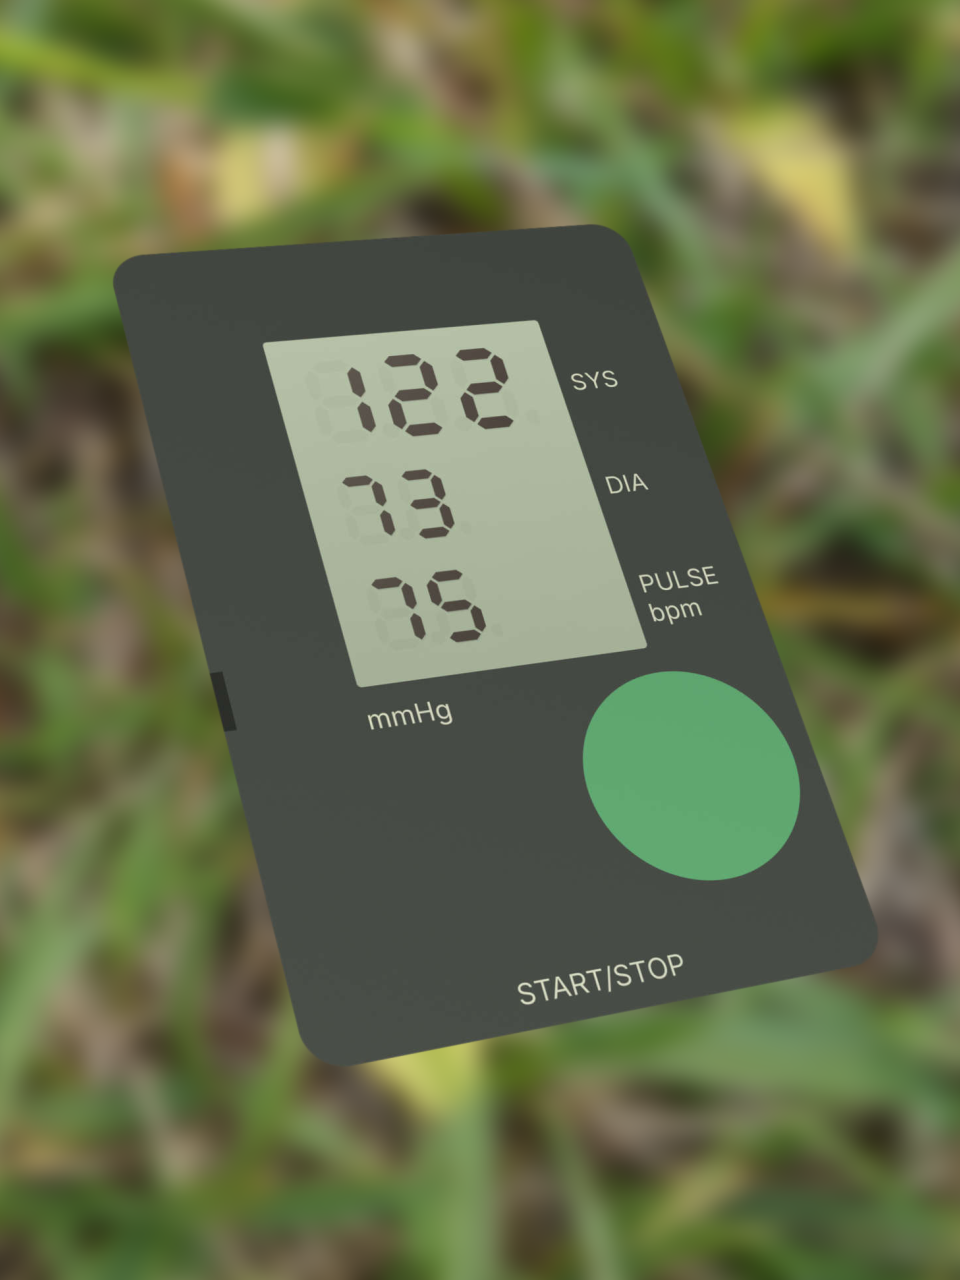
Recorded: mmHg 122
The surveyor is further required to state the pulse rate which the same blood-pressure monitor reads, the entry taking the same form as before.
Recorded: bpm 75
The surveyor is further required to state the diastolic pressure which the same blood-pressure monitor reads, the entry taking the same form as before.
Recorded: mmHg 73
